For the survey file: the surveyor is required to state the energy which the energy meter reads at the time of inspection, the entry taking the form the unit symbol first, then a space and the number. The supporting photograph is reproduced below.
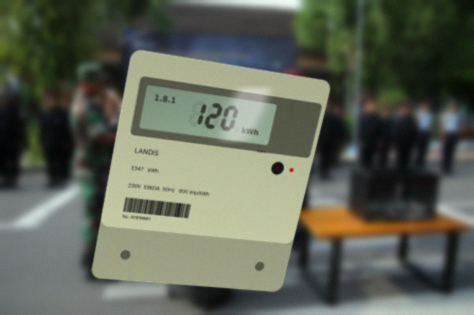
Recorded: kWh 120
